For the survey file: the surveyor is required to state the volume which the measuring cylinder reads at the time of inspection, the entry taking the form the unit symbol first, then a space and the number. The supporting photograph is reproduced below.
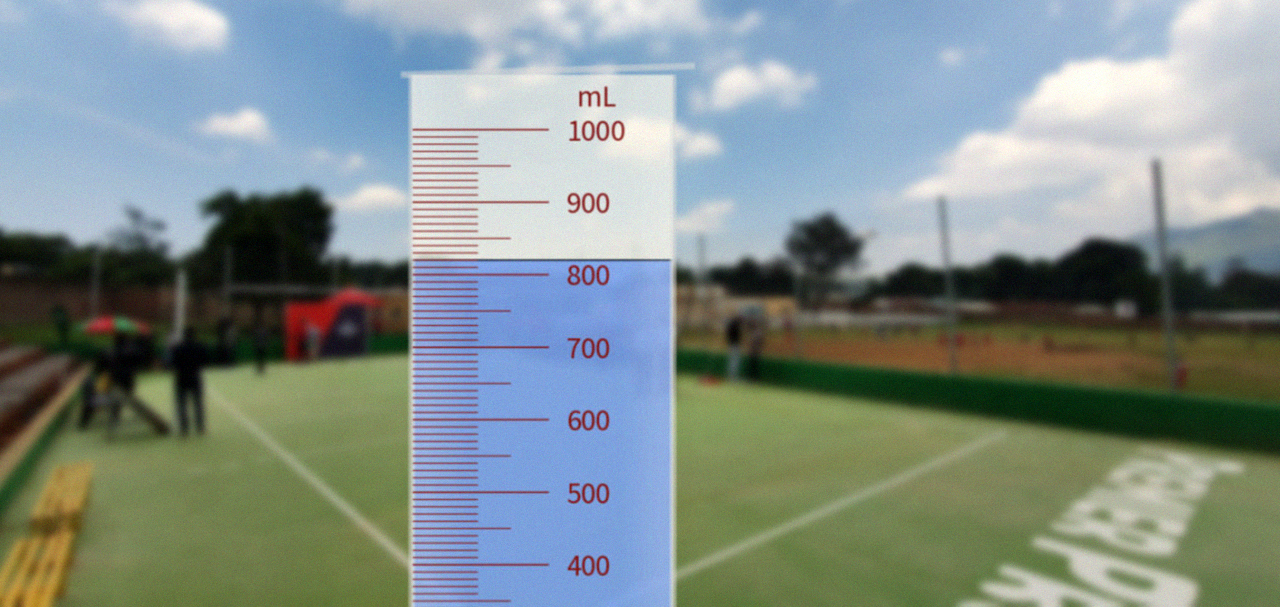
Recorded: mL 820
